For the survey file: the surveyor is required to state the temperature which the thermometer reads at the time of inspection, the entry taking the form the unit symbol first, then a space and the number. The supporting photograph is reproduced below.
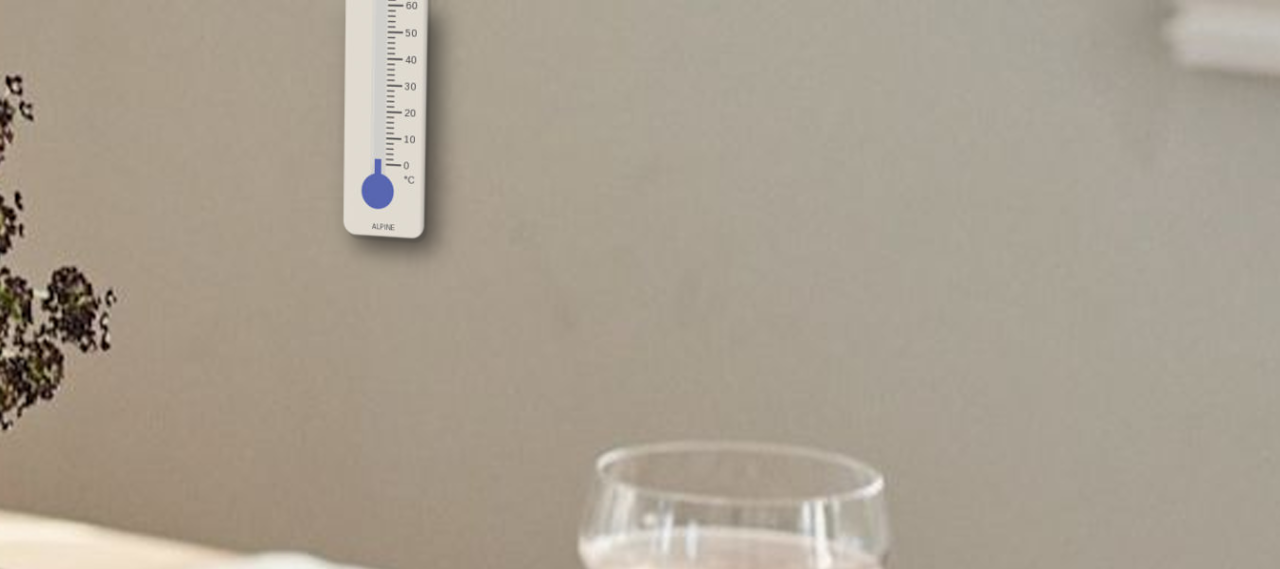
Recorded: °C 2
